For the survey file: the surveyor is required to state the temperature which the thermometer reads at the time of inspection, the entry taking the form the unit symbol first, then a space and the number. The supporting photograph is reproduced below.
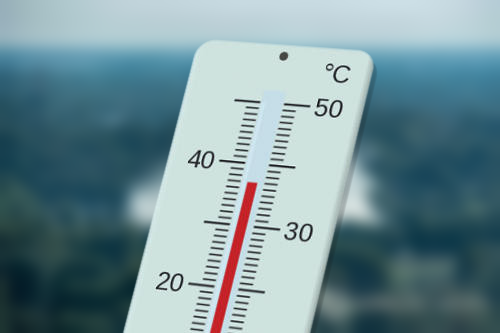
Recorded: °C 37
